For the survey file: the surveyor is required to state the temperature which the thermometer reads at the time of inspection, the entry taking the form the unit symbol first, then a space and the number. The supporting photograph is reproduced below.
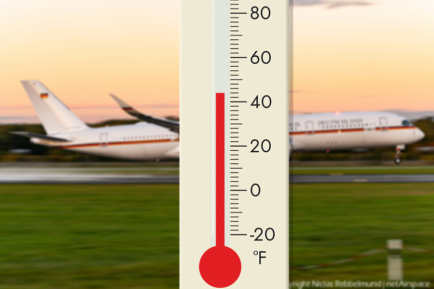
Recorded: °F 44
